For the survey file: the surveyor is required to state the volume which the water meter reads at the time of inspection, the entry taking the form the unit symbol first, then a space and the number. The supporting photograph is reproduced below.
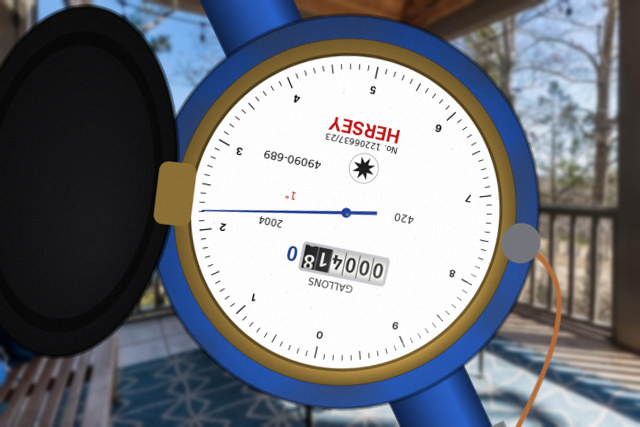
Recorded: gal 4182.2
